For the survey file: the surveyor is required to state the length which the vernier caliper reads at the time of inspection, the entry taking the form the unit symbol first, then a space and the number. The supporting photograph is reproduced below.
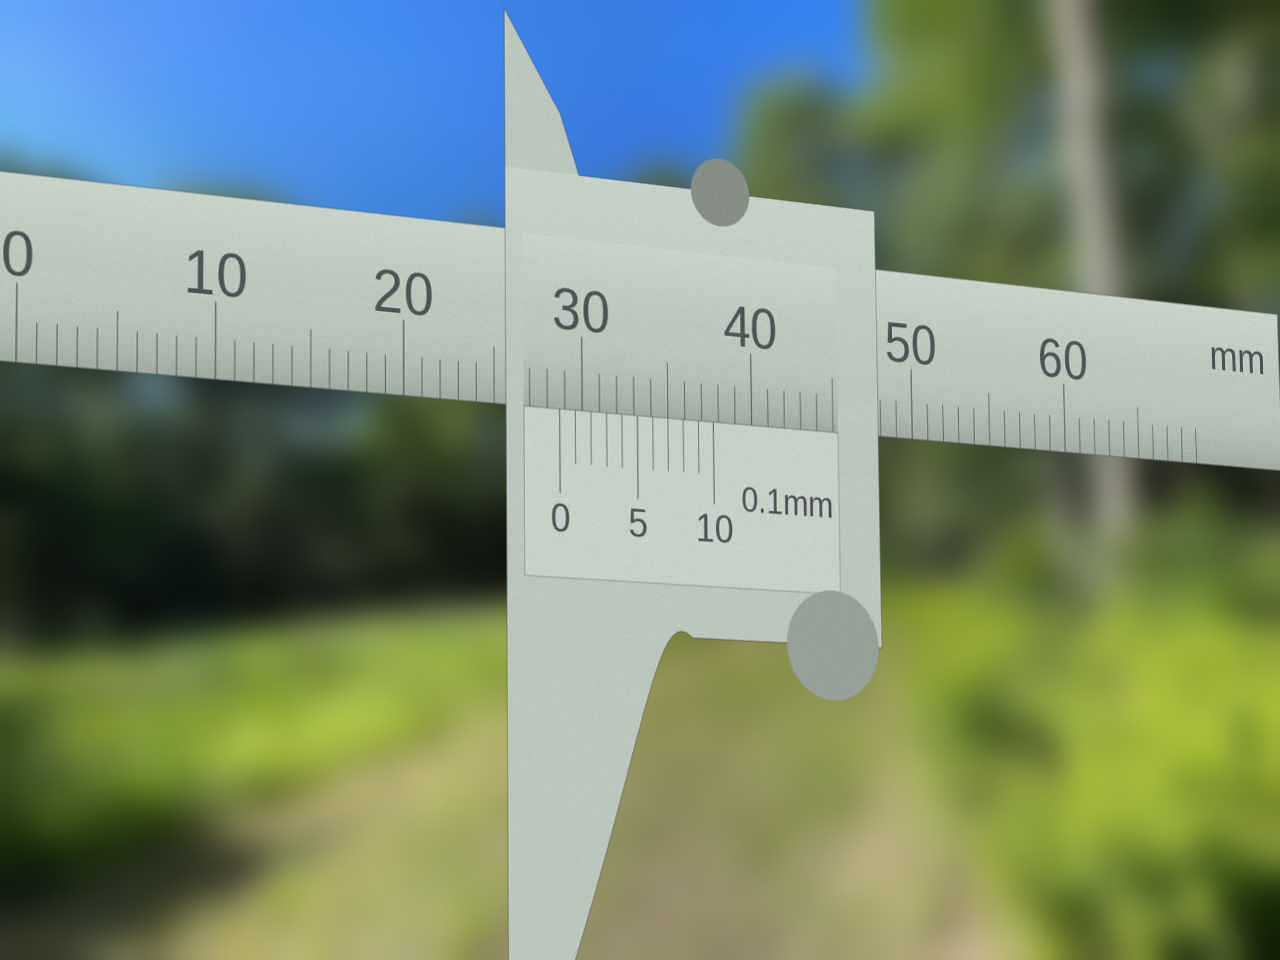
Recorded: mm 28.7
